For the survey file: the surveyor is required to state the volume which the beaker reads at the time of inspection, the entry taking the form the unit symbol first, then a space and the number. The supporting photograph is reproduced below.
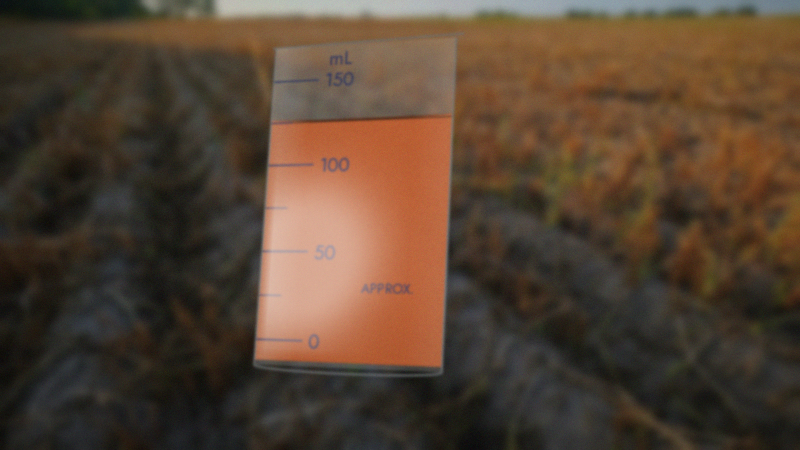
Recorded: mL 125
